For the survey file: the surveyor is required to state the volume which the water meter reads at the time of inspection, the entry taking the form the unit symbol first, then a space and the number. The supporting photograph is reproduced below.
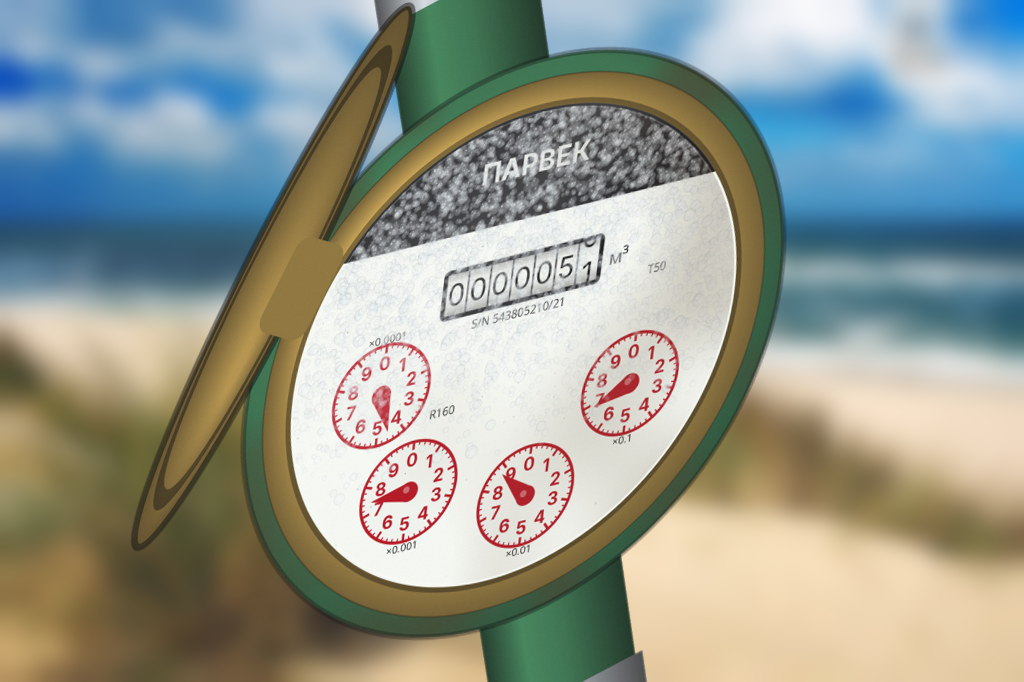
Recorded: m³ 50.6874
